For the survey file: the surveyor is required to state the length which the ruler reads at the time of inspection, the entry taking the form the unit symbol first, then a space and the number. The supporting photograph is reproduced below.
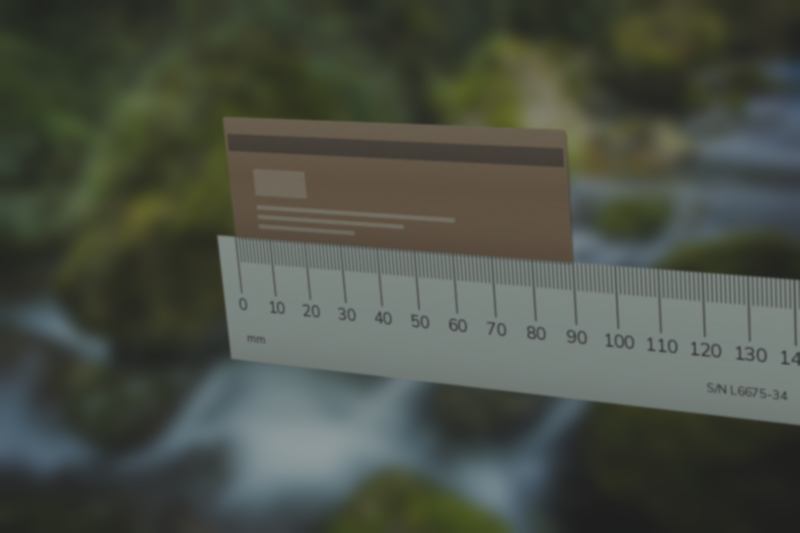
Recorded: mm 90
